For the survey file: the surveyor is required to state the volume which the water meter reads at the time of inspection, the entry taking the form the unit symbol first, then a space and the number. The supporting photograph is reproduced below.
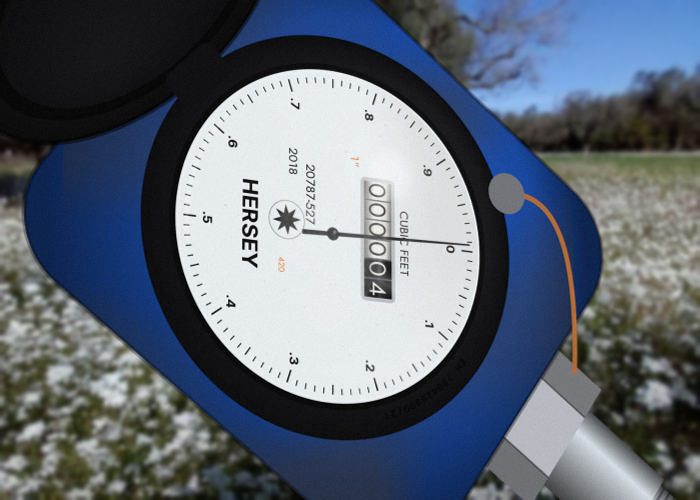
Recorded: ft³ 3.99
